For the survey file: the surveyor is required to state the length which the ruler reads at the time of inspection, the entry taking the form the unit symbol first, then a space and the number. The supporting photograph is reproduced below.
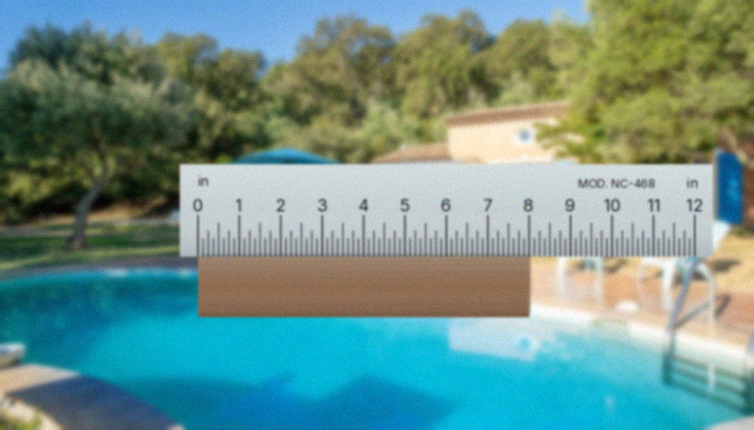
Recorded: in 8
